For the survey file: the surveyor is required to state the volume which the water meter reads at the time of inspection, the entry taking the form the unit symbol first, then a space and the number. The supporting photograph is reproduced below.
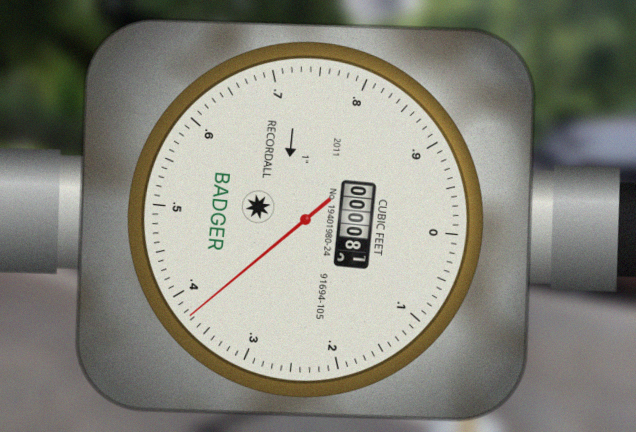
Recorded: ft³ 81.37
